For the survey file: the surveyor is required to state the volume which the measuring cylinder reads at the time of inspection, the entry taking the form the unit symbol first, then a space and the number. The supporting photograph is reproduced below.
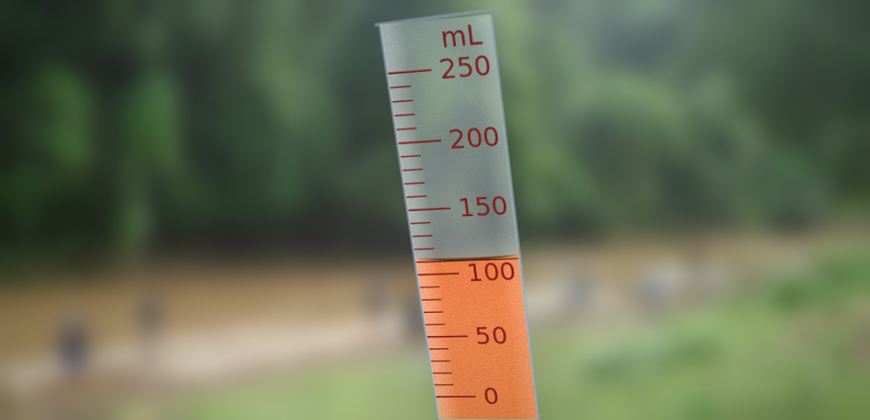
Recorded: mL 110
